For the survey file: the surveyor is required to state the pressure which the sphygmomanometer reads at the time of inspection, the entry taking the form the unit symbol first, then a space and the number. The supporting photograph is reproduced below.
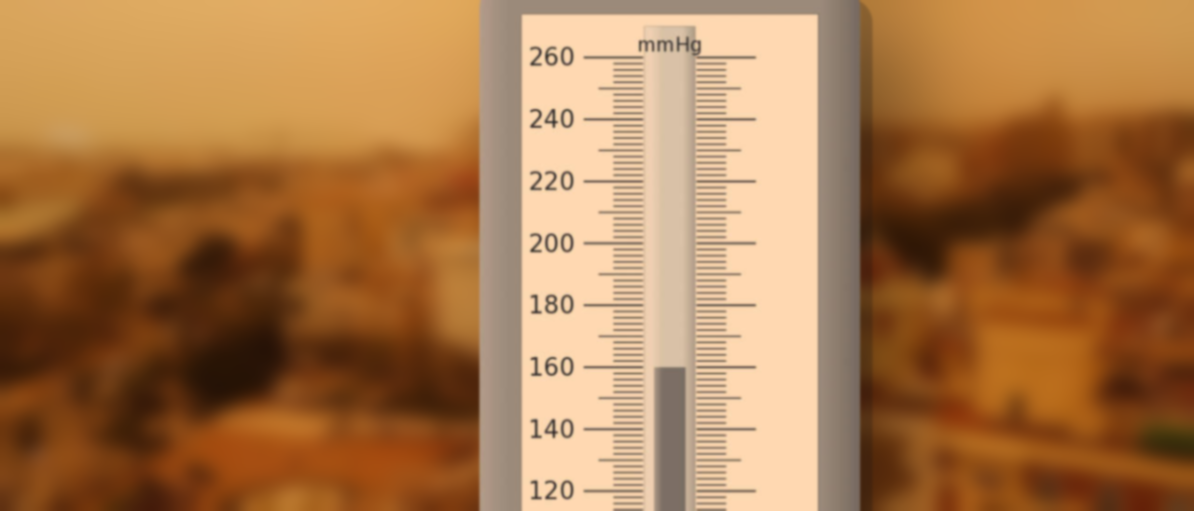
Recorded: mmHg 160
